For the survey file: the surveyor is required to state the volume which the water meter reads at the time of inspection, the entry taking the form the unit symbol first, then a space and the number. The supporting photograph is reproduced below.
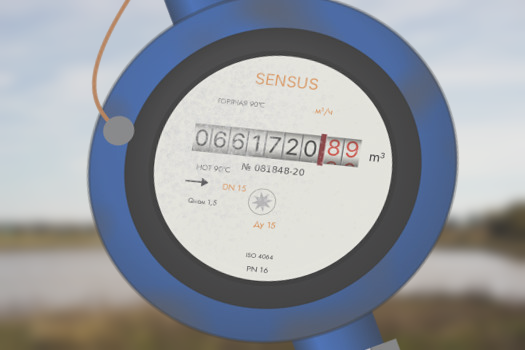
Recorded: m³ 661720.89
